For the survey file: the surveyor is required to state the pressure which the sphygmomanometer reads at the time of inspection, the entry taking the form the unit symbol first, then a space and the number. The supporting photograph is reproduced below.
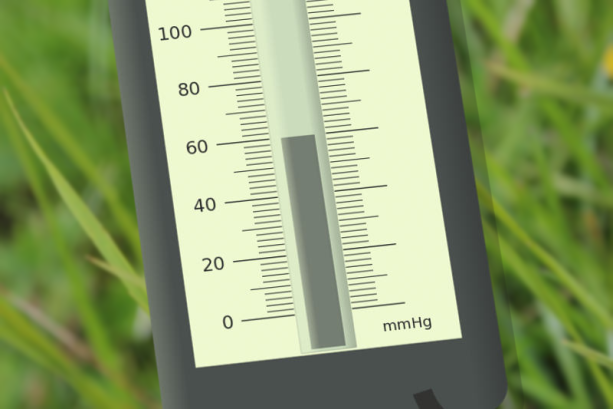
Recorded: mmHg 60
